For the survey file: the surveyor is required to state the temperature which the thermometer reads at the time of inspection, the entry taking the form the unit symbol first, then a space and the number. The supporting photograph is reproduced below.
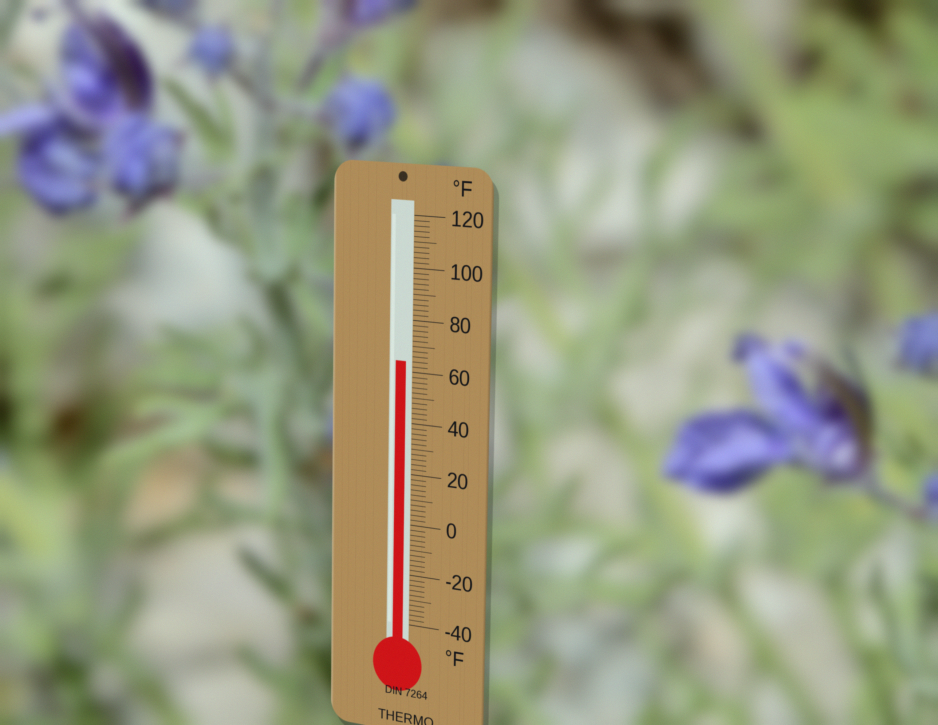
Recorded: °F 64
